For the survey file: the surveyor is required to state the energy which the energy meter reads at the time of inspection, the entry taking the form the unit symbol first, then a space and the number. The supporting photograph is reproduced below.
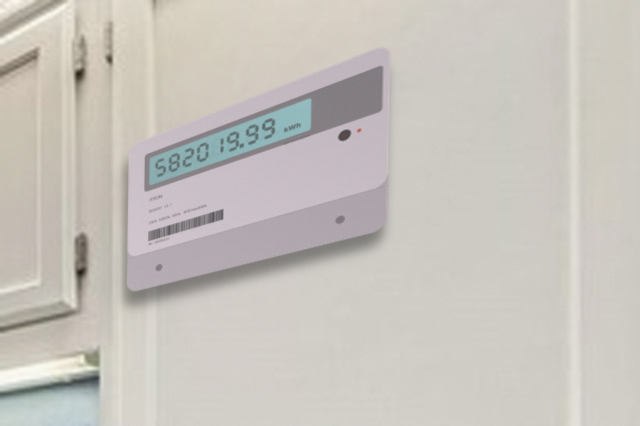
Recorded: kWh 582019.99
